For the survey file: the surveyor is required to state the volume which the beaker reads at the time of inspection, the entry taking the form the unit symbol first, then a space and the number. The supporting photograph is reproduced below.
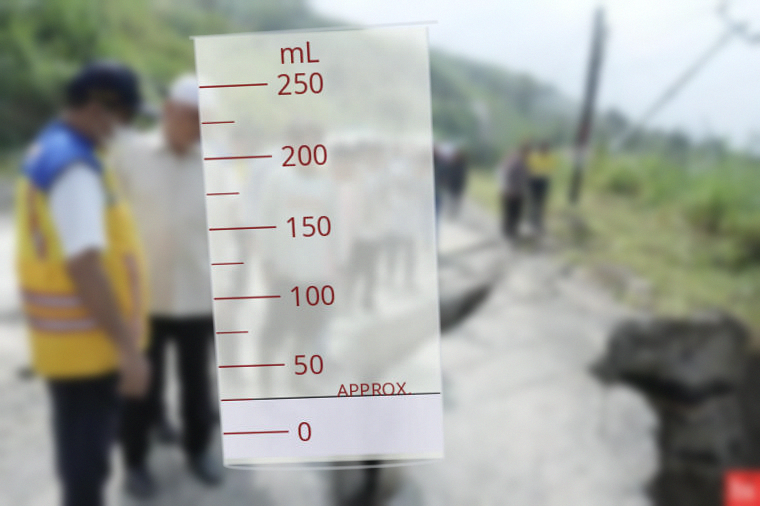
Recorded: mL 25
